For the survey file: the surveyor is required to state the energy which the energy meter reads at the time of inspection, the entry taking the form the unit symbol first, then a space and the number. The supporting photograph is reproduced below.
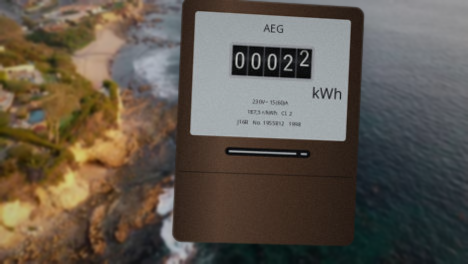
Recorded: kWh 22
